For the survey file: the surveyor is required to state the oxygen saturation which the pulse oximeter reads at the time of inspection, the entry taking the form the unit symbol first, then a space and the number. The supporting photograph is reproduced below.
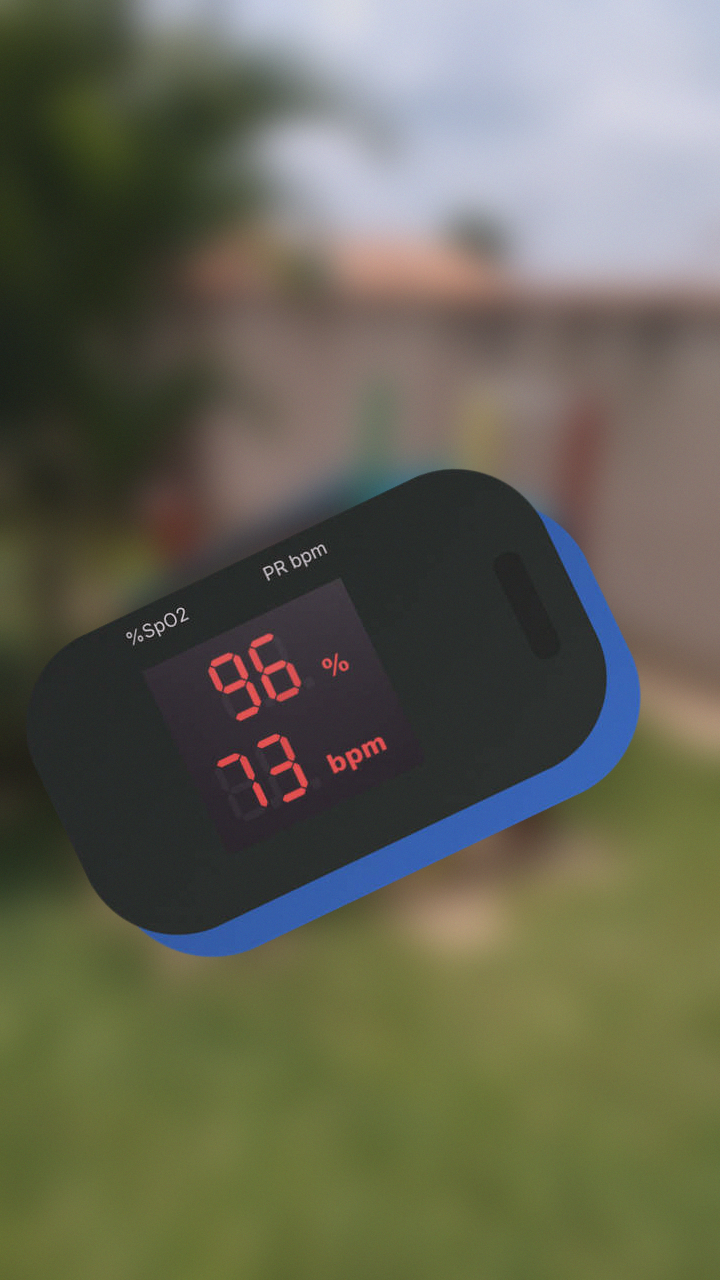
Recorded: % 96
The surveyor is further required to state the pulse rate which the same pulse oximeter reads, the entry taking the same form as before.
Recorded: bpm 73
